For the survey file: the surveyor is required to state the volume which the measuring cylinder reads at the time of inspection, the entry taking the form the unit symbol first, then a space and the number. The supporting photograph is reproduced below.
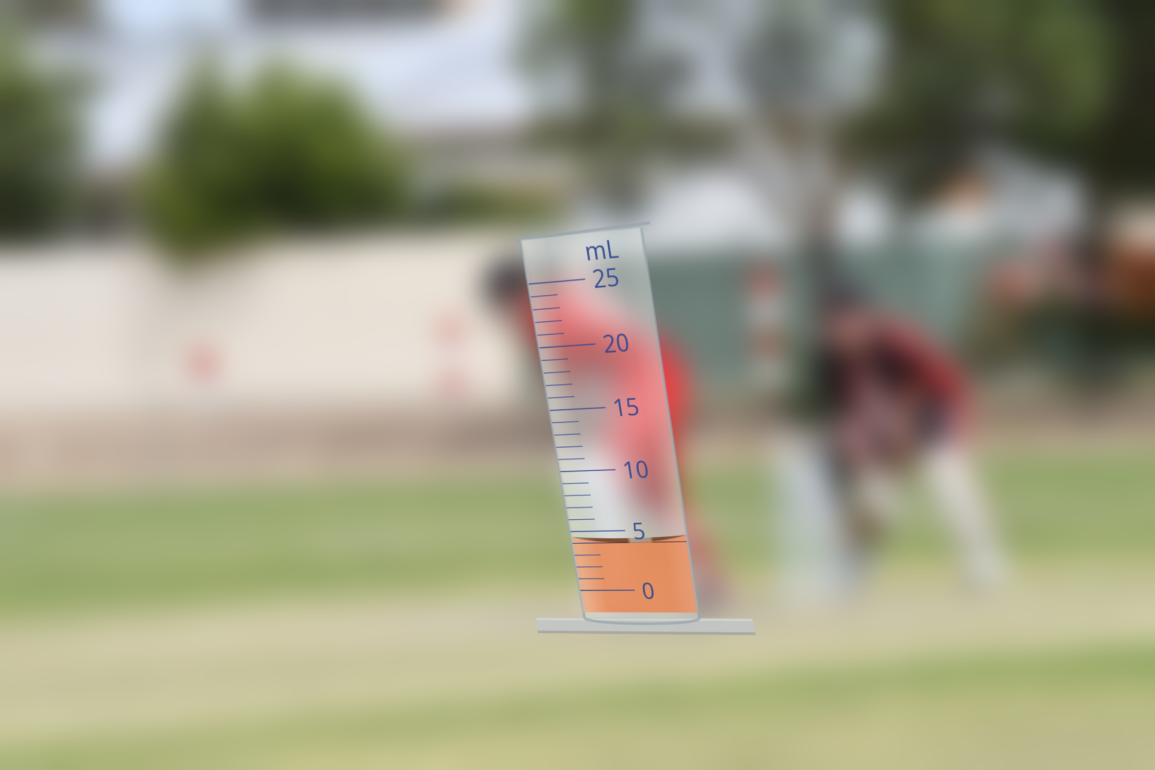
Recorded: mL 4
